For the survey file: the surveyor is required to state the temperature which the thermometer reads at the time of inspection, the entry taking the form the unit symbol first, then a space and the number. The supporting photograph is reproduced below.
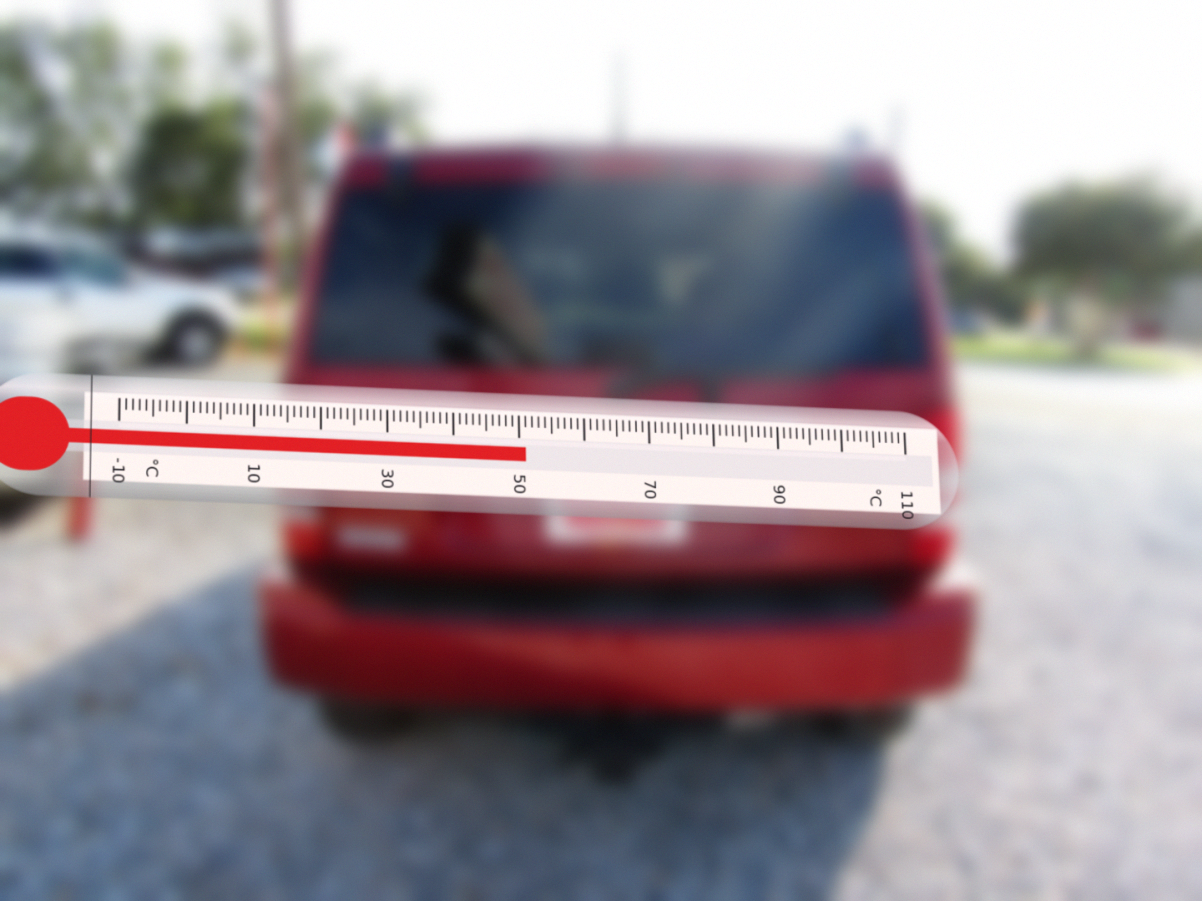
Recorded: °C 51
